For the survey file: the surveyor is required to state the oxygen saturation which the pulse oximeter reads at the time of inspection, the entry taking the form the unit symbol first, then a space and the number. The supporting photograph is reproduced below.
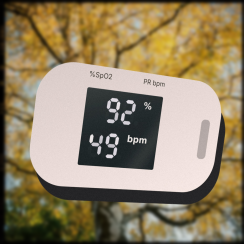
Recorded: % 92
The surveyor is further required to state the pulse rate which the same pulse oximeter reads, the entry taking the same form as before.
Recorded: bpm 49
